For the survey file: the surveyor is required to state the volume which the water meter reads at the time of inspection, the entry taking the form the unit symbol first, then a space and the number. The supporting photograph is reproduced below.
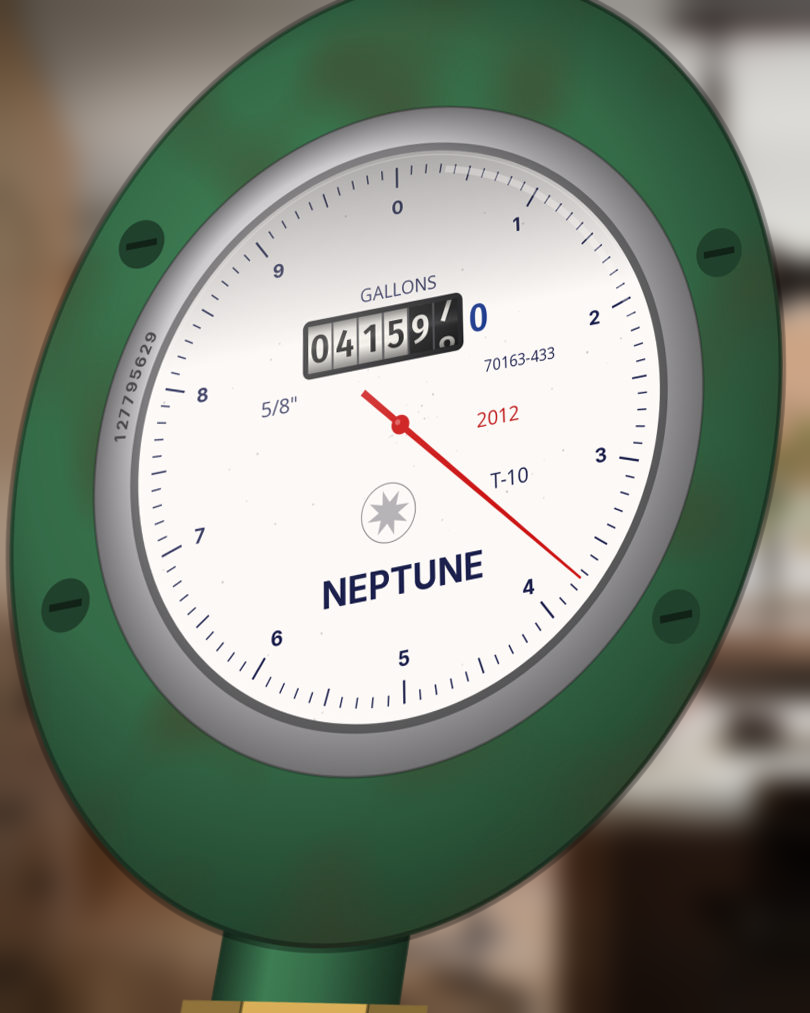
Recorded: gal 415973.7
